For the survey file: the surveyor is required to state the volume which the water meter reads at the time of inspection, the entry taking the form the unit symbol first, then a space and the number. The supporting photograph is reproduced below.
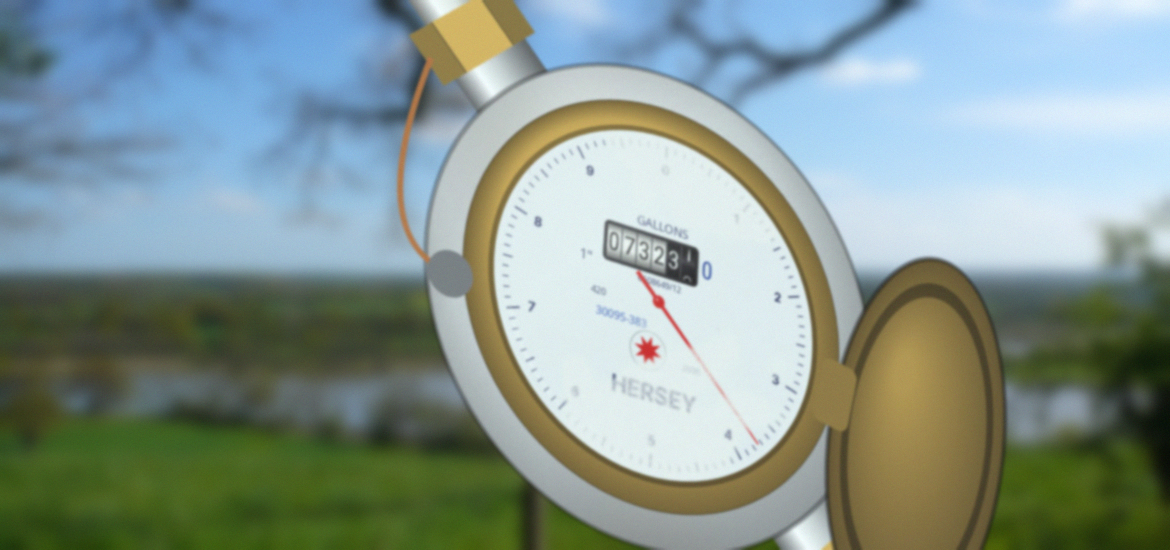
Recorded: gal 732313.7
